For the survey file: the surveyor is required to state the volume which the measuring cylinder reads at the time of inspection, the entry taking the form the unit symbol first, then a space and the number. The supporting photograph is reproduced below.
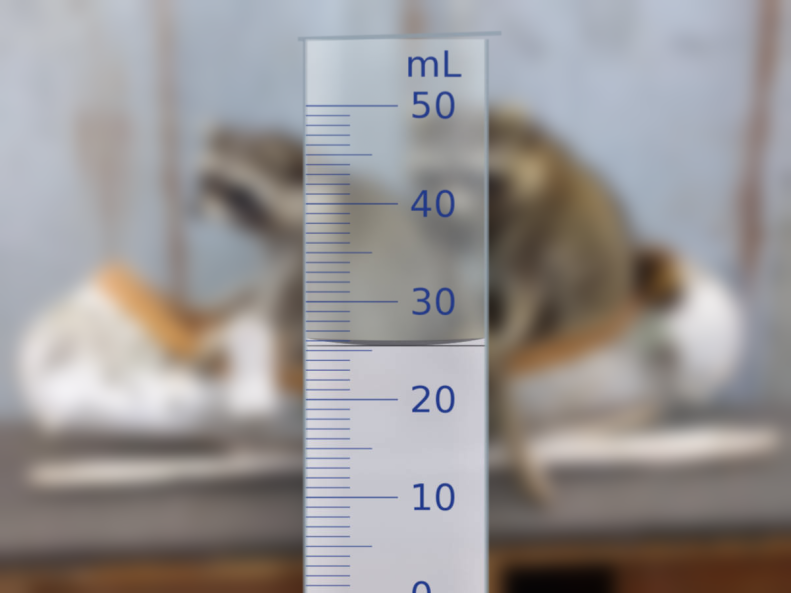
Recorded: mL 25.5
